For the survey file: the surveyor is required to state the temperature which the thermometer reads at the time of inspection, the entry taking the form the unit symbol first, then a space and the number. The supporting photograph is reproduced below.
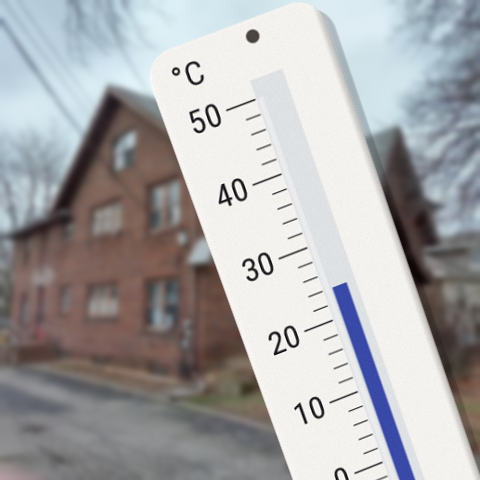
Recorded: °C 24
